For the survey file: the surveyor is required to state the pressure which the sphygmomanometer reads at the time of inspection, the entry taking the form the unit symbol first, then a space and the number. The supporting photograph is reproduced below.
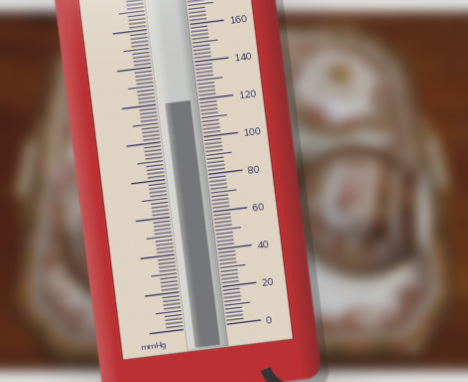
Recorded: mmHg 120
